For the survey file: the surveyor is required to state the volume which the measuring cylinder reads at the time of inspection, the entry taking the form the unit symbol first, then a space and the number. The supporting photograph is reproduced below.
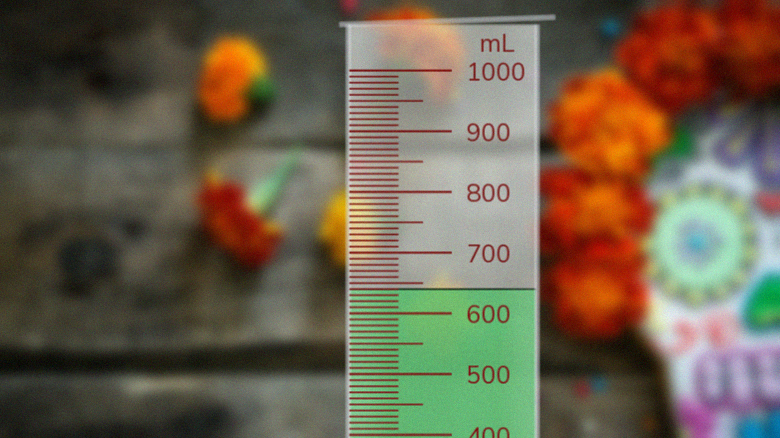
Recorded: mL 640
